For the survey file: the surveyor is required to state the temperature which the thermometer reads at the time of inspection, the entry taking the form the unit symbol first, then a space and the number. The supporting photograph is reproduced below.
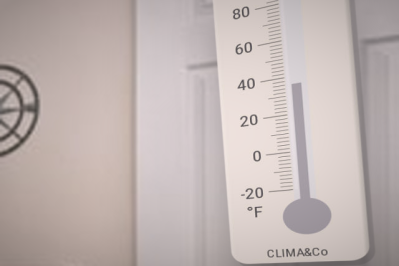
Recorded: °F 36
